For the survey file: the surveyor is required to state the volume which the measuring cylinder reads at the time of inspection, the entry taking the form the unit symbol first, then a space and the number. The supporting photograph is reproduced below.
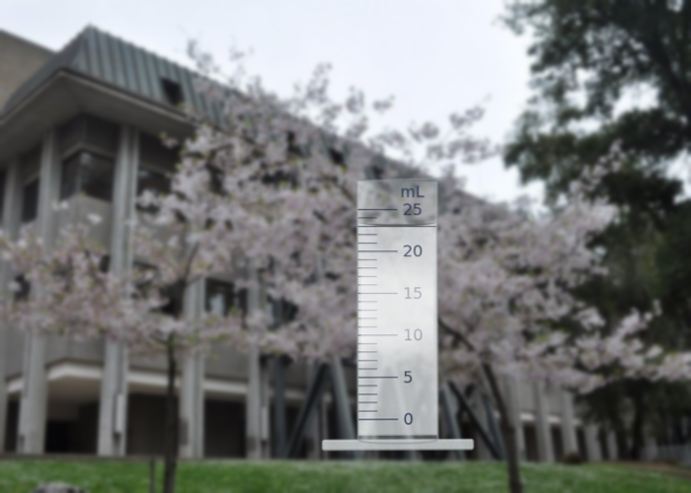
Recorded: mL 23
